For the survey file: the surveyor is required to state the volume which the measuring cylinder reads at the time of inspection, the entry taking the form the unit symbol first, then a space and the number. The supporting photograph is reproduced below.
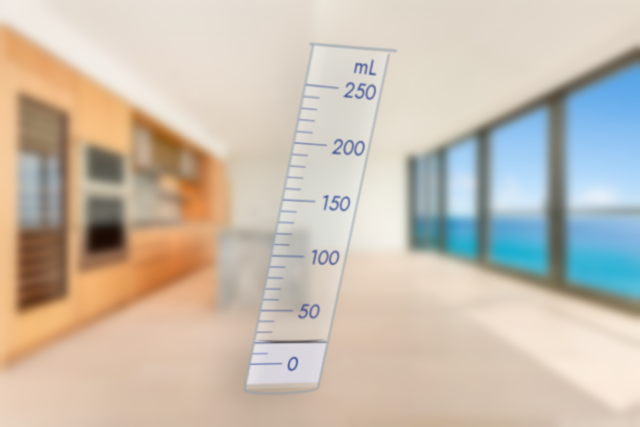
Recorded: mL 20
